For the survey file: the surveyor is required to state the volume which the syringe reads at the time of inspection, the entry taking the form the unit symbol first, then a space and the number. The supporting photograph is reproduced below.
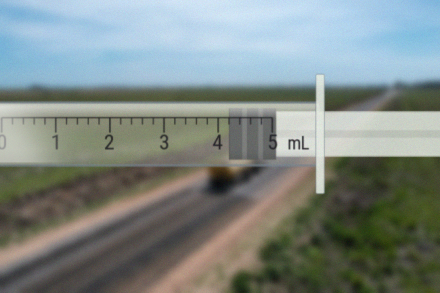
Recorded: mL 4.2
